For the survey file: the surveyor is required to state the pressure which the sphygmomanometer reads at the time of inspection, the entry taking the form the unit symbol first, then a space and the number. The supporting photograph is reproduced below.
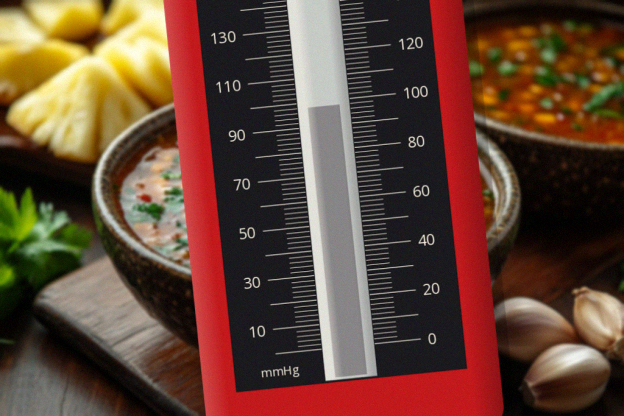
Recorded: mmHg 98
